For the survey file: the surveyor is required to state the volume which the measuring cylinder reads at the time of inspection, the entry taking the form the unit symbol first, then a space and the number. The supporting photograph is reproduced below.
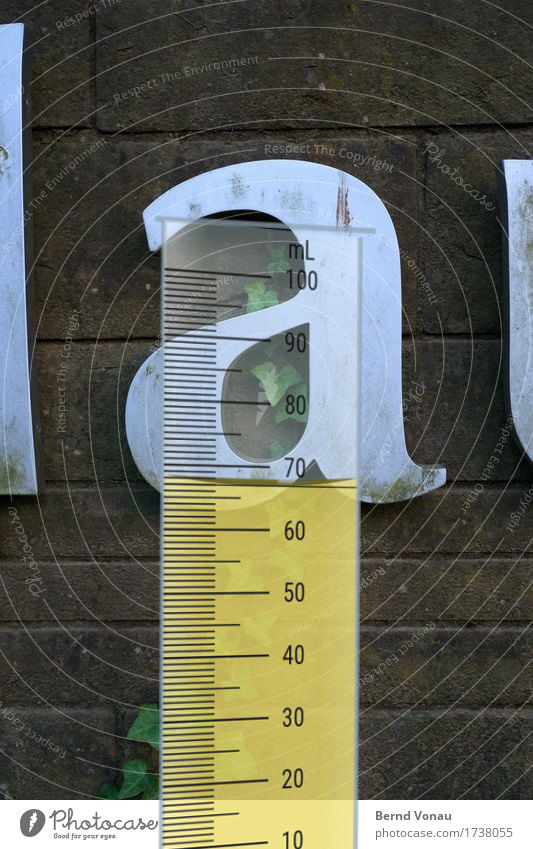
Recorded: mL 67
